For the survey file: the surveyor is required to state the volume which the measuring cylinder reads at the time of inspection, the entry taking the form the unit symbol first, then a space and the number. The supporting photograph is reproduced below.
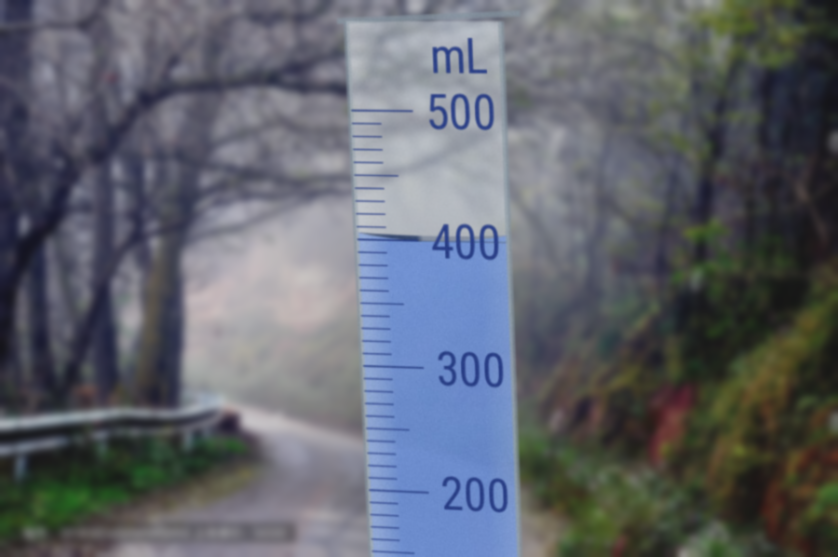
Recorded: mL 400
